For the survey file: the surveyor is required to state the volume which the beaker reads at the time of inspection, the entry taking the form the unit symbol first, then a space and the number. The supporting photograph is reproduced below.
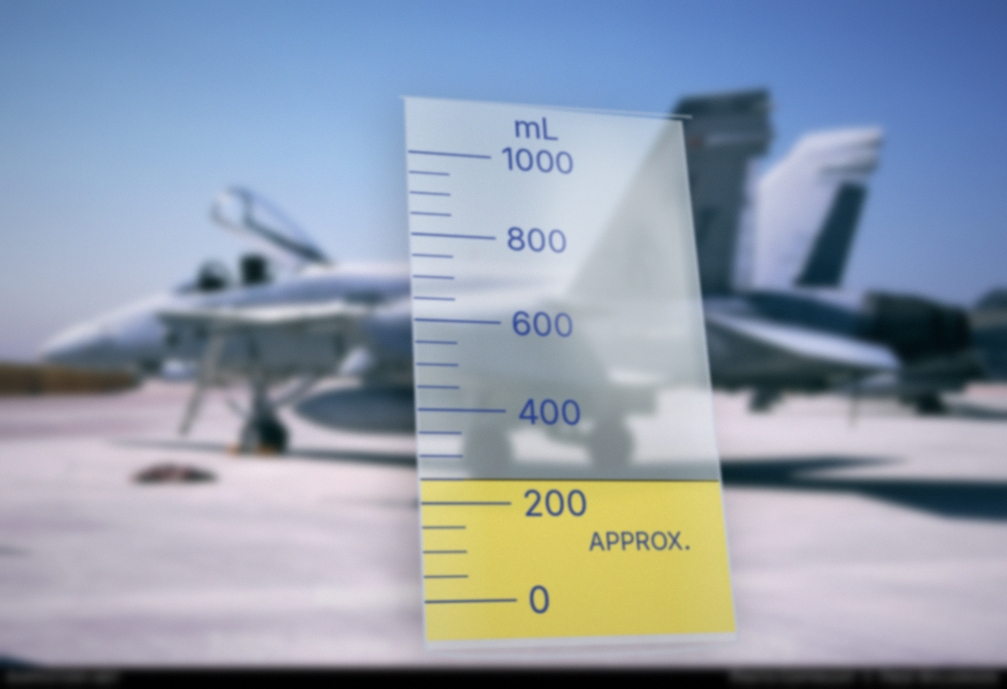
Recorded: mL 250
